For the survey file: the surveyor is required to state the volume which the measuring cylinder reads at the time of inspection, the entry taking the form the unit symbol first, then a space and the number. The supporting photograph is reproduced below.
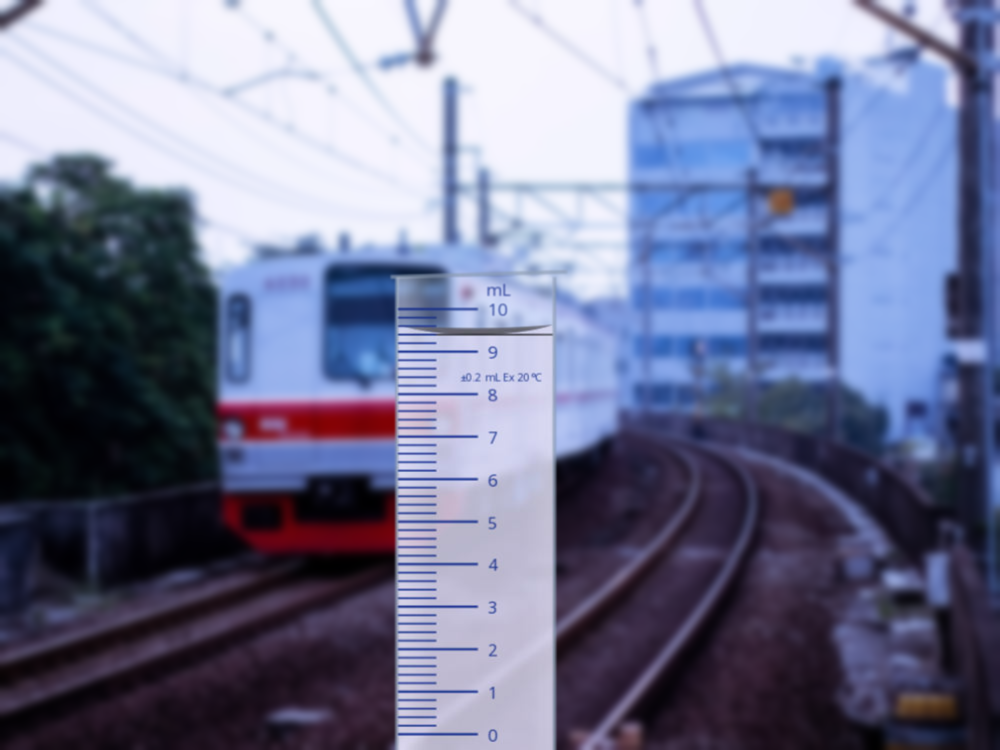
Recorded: mL 9.4
